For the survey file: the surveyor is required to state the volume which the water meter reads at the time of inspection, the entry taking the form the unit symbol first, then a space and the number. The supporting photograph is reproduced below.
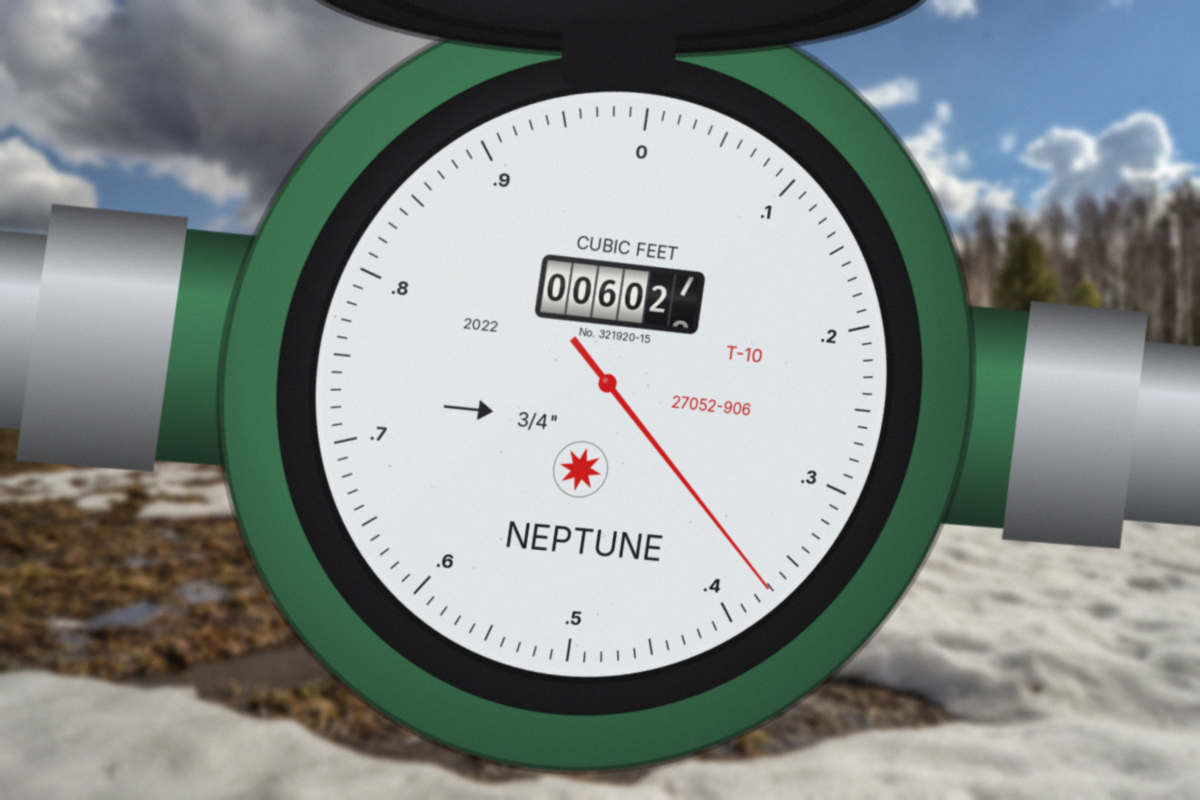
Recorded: ft³ 6027.37
